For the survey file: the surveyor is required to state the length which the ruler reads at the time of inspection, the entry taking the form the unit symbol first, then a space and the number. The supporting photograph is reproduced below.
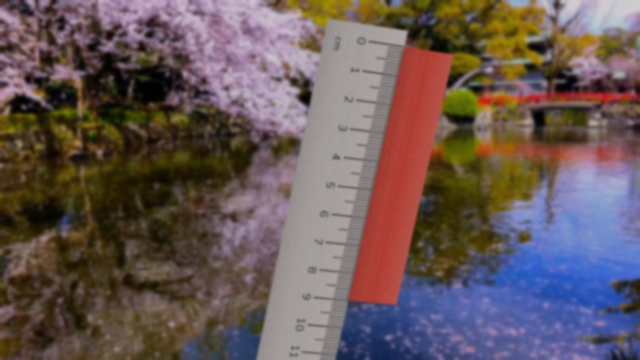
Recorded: cm 9
